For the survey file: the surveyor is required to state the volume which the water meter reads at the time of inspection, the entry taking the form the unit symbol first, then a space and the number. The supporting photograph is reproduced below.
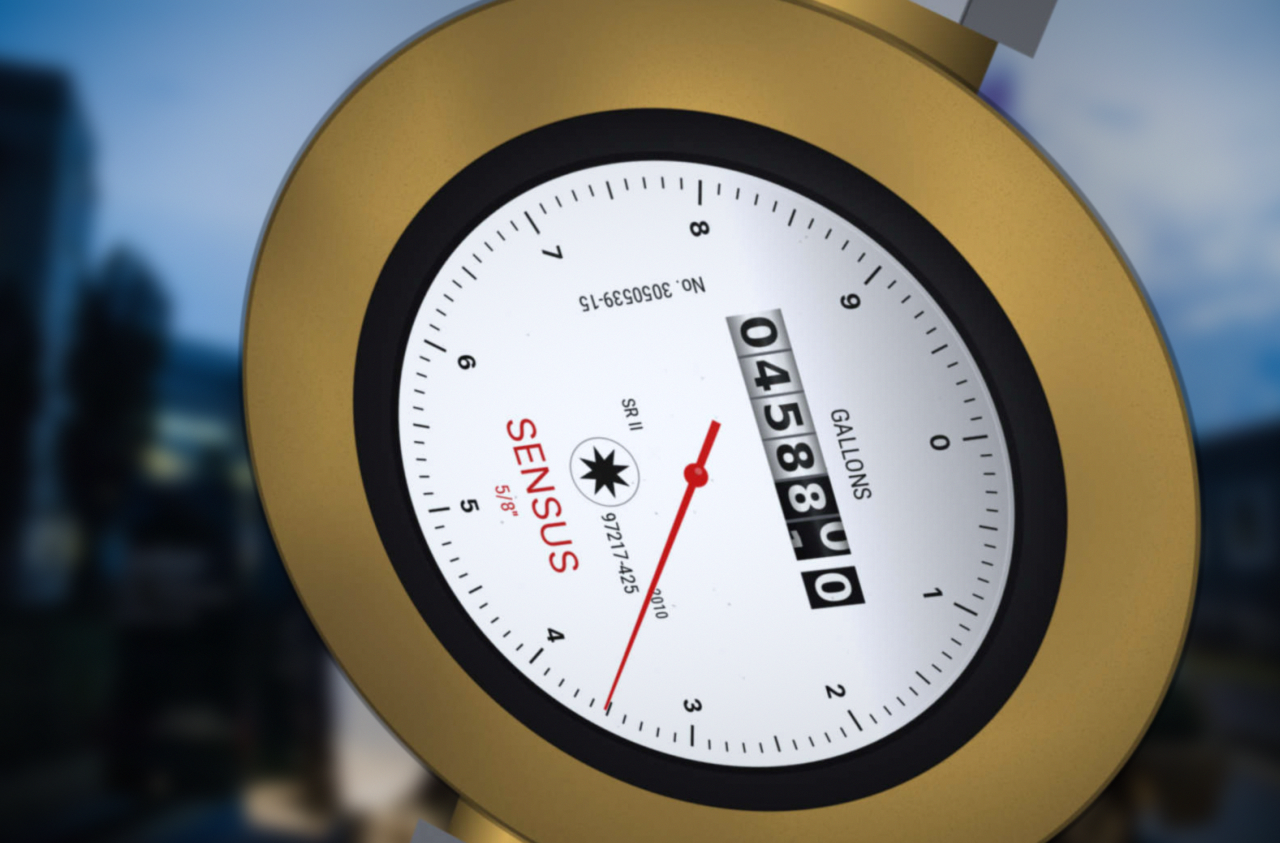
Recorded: gal 458803.5
